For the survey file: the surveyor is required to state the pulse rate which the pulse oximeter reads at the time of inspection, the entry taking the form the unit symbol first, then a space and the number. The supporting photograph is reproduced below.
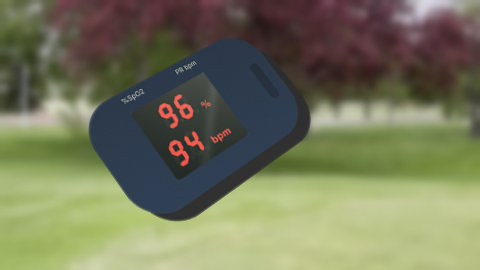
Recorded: bpm 94
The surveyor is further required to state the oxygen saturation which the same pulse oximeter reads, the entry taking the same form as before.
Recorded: % 96
